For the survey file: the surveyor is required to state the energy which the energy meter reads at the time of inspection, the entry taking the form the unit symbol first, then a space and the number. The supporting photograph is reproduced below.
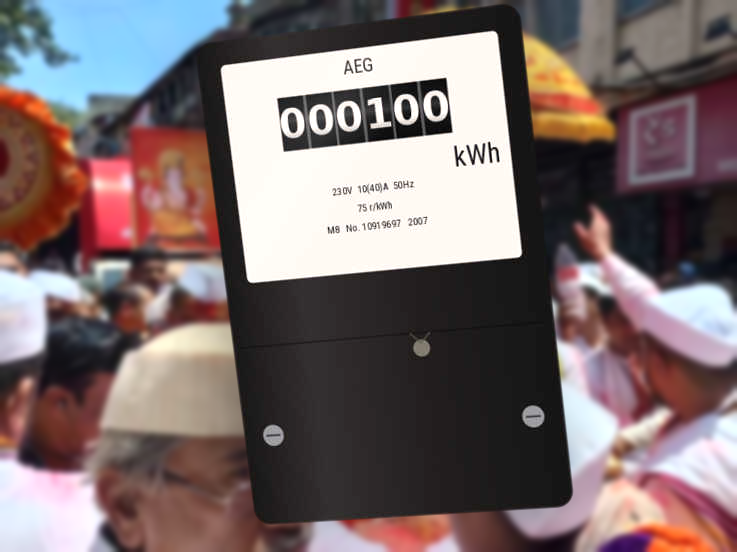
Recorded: kWh 100
